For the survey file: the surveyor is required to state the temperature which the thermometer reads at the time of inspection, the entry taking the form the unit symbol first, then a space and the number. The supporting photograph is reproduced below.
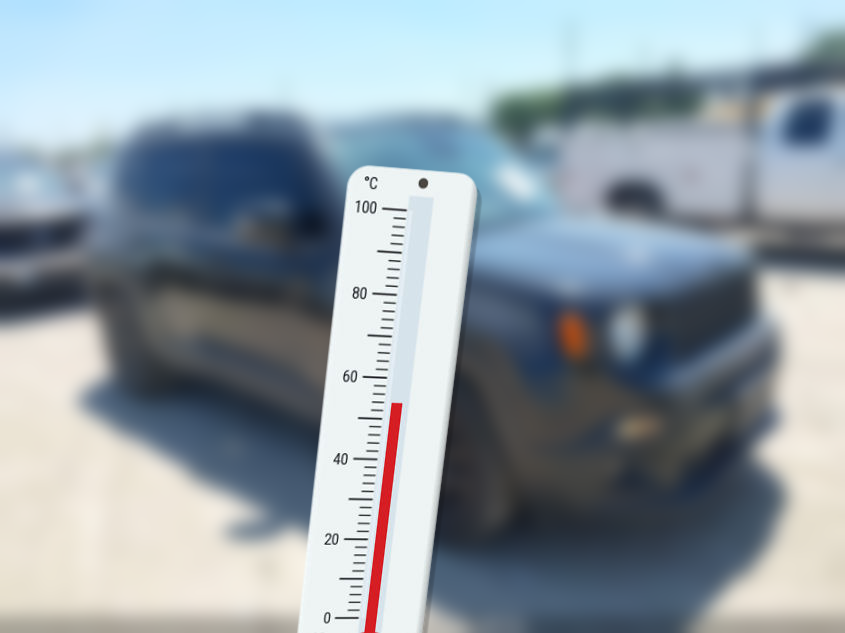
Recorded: °C 54
